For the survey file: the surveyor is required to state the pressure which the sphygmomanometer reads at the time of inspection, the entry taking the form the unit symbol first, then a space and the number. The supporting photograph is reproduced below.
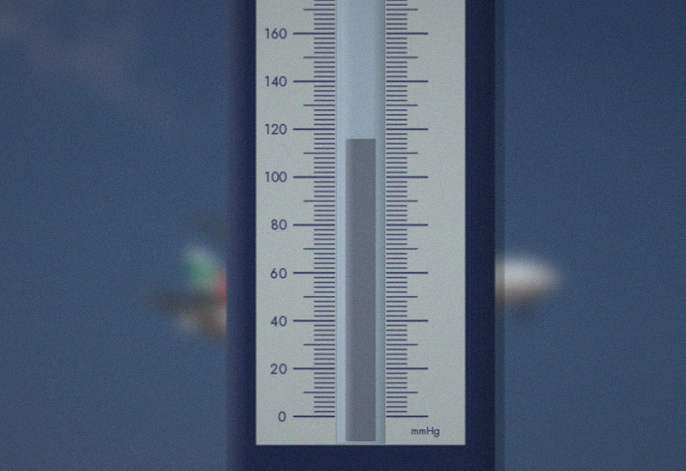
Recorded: mmHg 116
